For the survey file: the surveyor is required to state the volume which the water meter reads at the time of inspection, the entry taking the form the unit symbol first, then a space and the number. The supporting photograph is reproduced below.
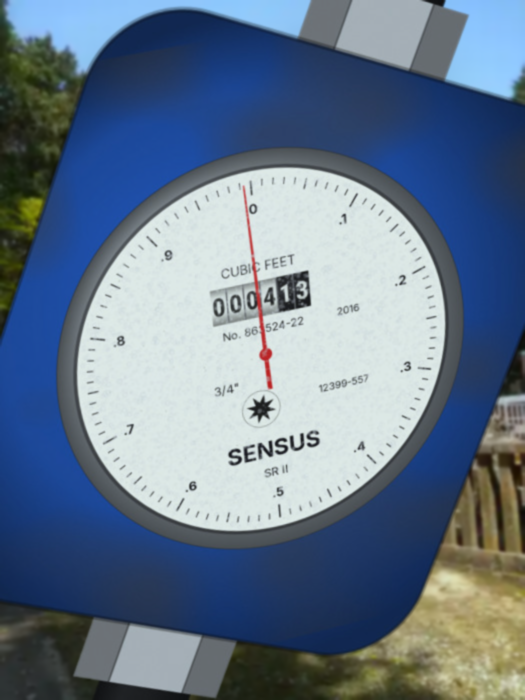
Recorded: ft³ 412.99
